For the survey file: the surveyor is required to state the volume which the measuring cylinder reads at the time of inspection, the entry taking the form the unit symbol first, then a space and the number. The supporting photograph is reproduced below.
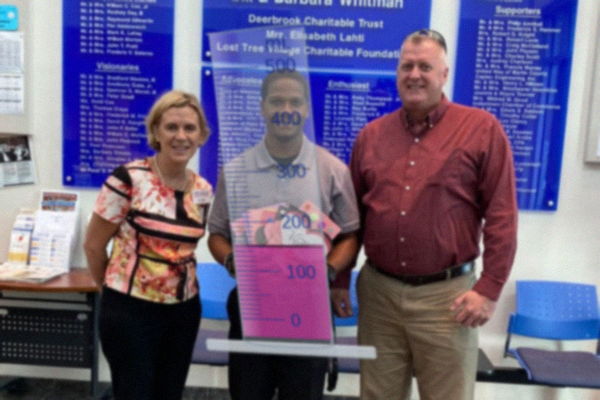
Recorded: mL 150
